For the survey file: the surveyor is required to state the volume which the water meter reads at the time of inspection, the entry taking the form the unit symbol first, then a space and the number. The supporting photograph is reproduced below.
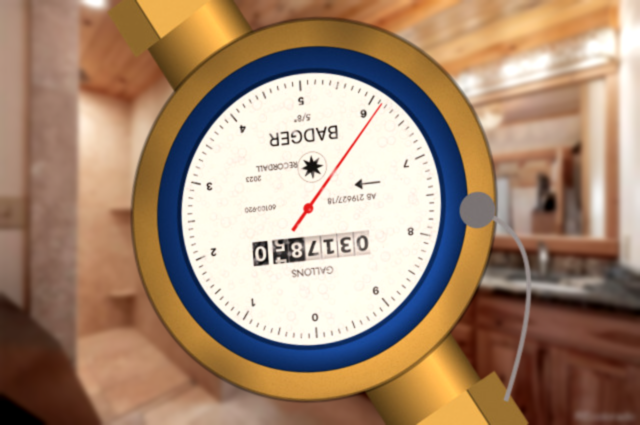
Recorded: gal 317846.1
